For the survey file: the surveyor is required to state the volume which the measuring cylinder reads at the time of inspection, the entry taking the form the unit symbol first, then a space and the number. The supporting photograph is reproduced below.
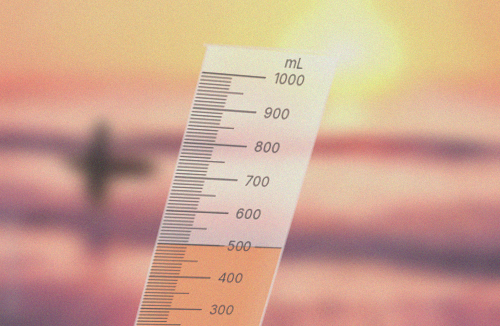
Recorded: mL 500
